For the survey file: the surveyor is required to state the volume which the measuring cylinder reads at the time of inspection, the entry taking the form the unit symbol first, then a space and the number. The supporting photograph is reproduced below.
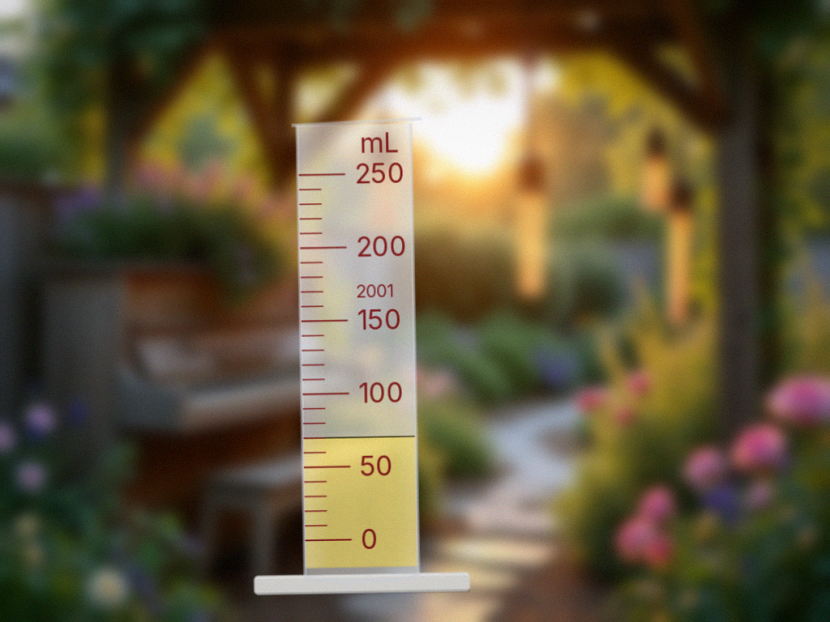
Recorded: mL 70
